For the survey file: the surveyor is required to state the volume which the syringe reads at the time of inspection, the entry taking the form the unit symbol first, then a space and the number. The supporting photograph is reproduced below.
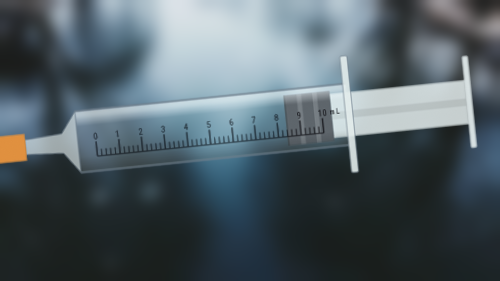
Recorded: mL 8.4
